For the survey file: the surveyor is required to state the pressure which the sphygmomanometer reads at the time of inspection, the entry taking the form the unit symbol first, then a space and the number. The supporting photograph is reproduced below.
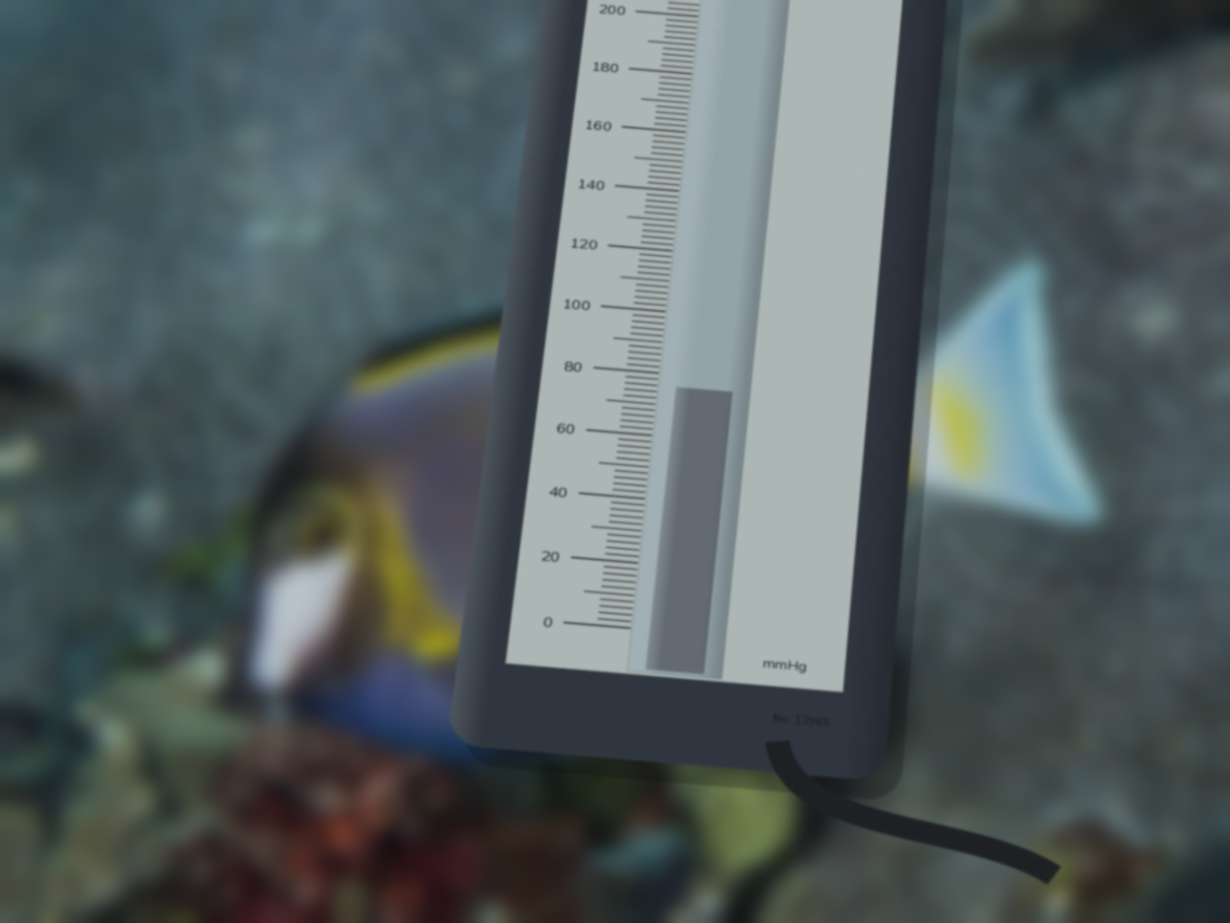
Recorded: mmHg 76
